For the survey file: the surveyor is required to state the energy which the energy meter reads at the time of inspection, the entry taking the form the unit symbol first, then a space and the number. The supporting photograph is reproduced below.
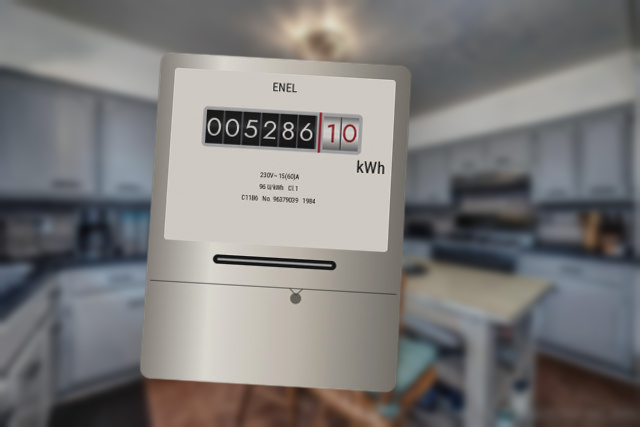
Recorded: kWh 5286.10
